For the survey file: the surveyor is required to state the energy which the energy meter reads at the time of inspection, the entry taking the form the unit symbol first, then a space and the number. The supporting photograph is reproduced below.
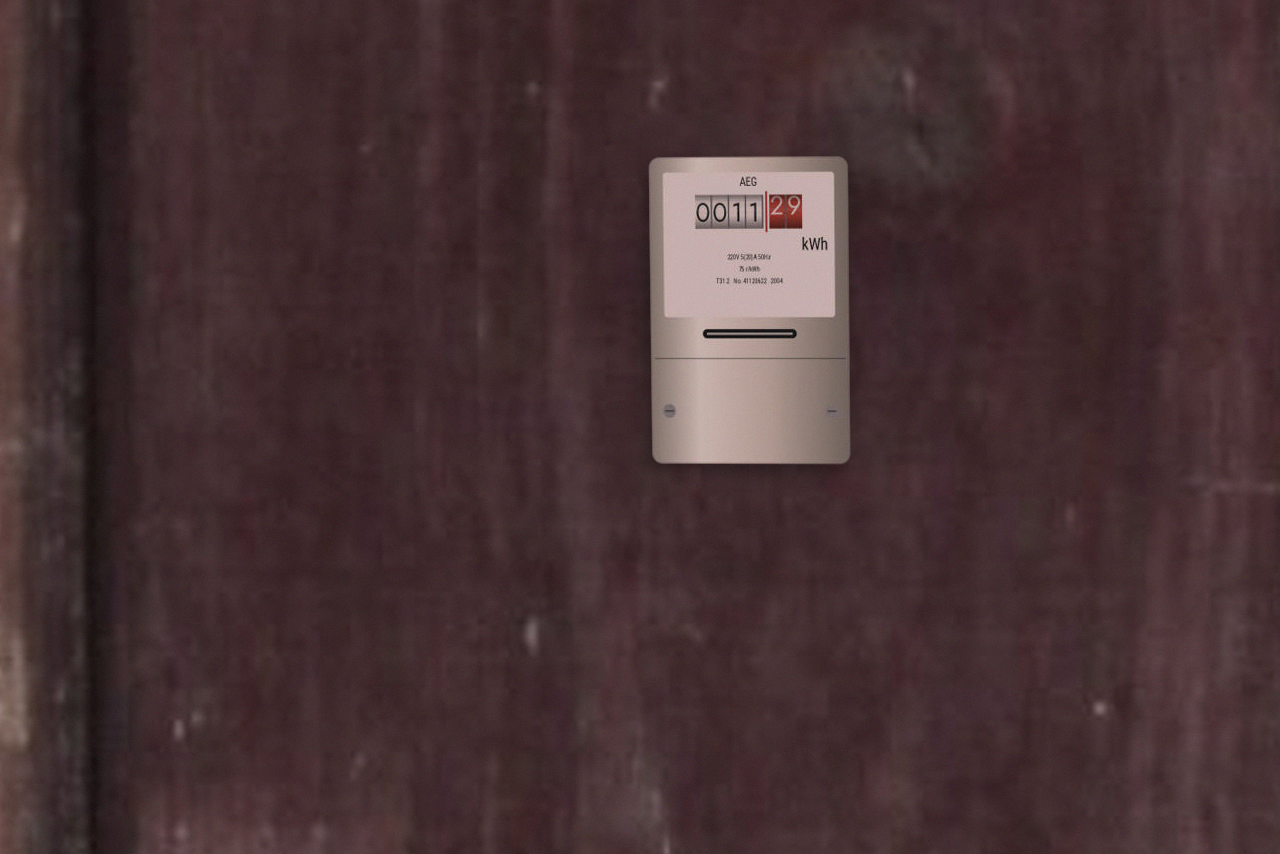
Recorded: kWh 11.29
